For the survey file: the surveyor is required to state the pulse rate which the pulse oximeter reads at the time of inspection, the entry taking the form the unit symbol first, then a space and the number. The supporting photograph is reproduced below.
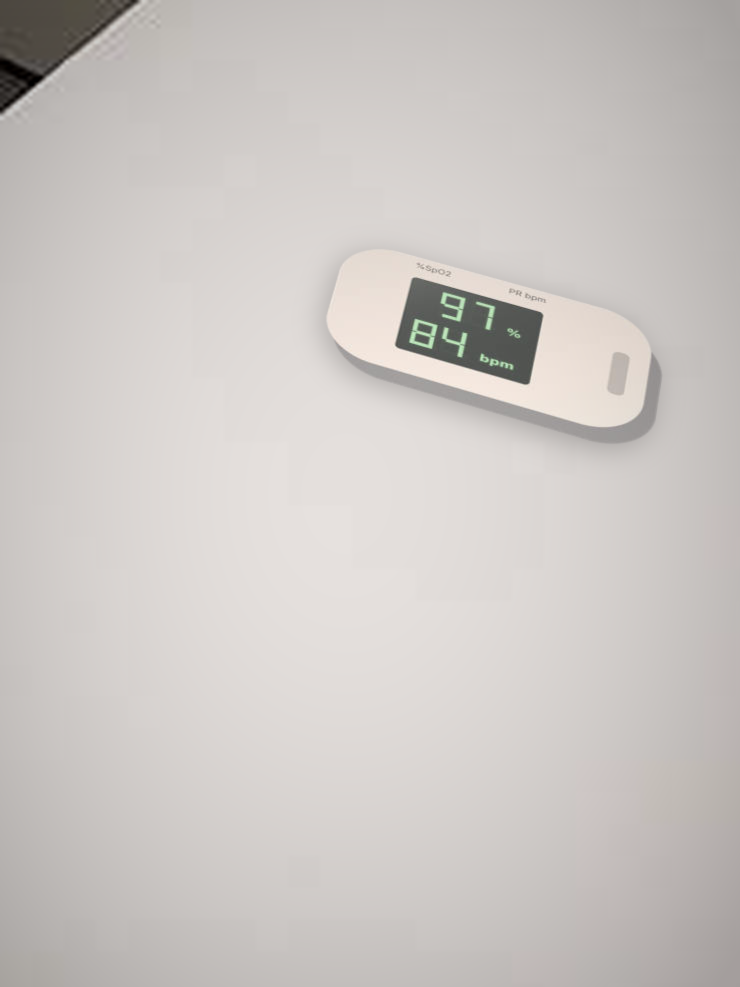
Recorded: bpm 84
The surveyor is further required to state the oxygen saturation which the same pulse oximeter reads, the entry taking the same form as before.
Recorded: % 97
